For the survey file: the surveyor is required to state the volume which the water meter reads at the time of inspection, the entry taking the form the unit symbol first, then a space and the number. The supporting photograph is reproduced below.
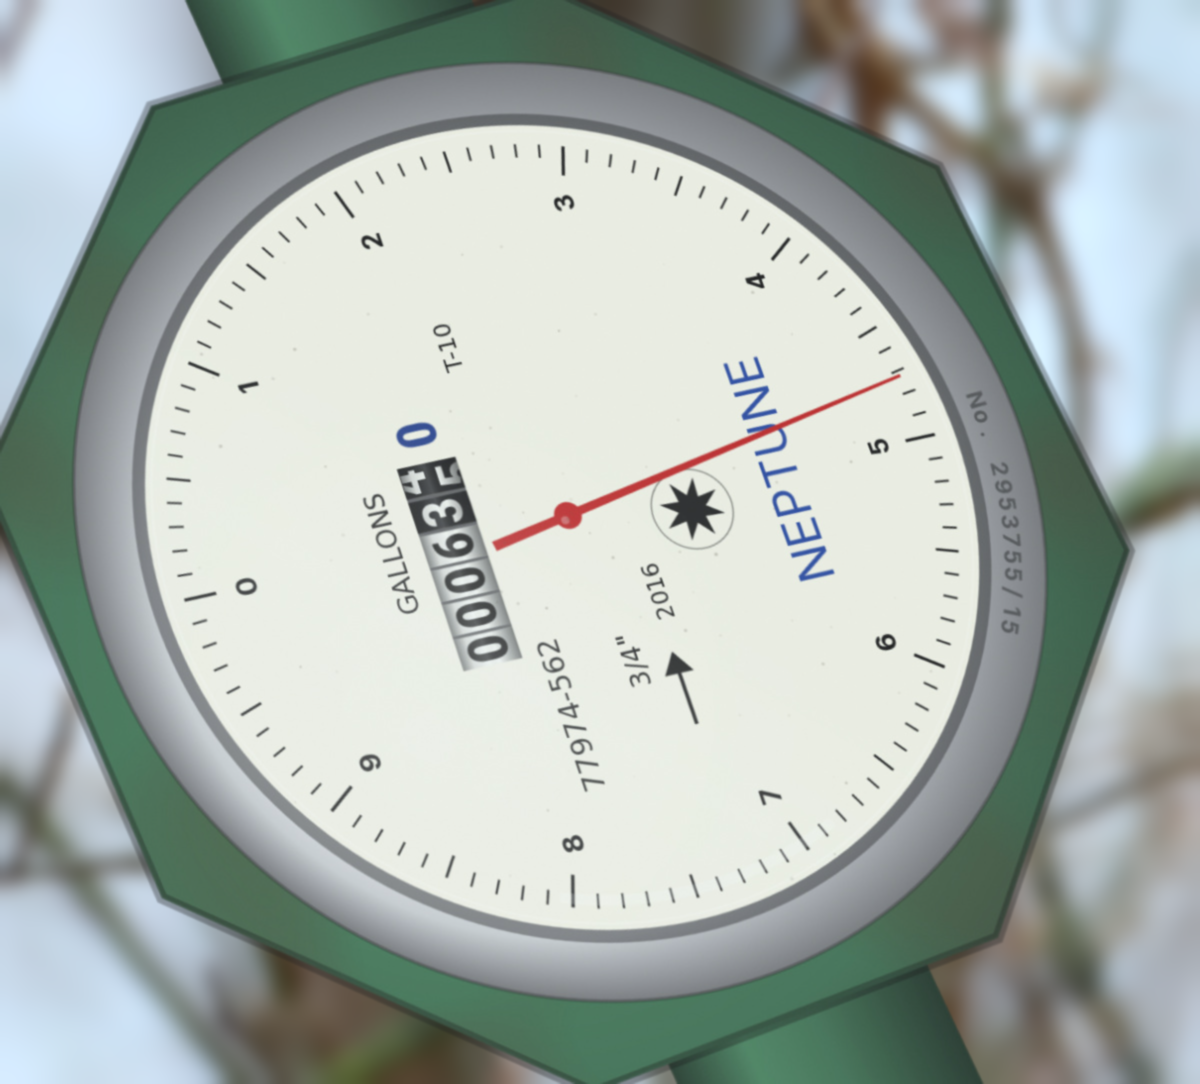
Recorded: gal 6344.7
